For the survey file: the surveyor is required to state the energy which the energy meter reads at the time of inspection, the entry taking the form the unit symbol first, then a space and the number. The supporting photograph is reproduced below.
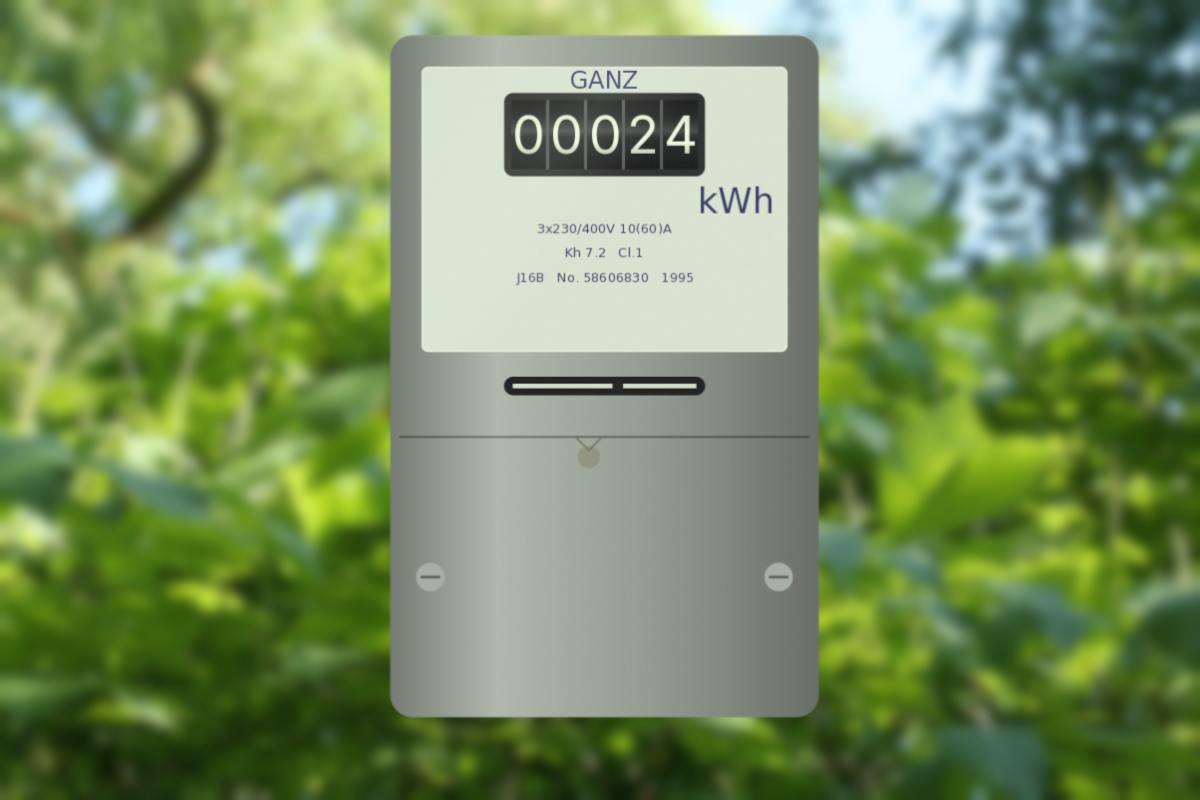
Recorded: kWh 24
